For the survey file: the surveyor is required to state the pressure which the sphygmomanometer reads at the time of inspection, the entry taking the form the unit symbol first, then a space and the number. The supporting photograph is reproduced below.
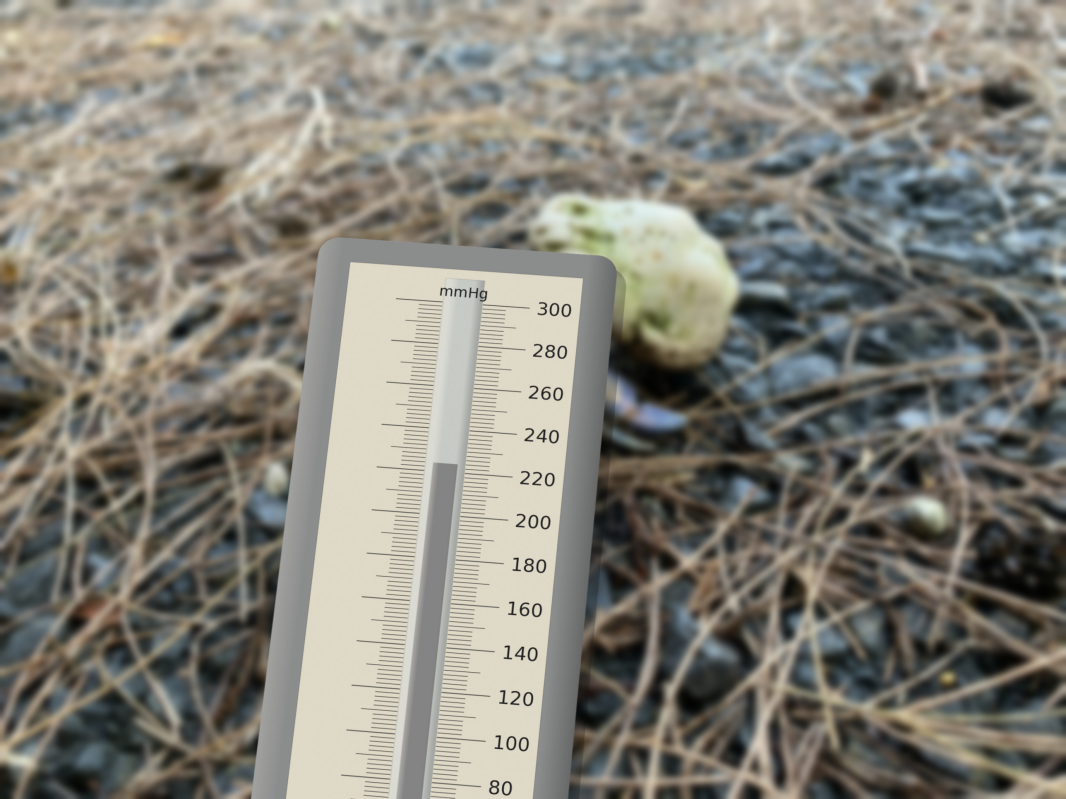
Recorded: mmHg 224
